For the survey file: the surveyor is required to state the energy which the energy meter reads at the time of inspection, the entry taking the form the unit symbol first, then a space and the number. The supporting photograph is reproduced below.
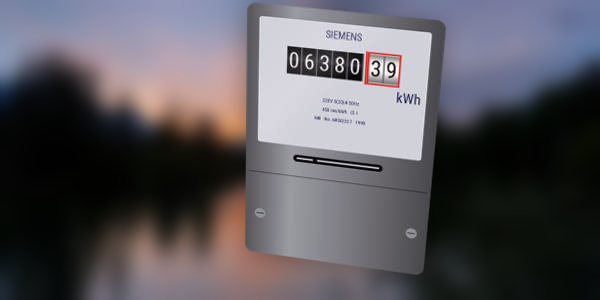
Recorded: kWh 6380.39
